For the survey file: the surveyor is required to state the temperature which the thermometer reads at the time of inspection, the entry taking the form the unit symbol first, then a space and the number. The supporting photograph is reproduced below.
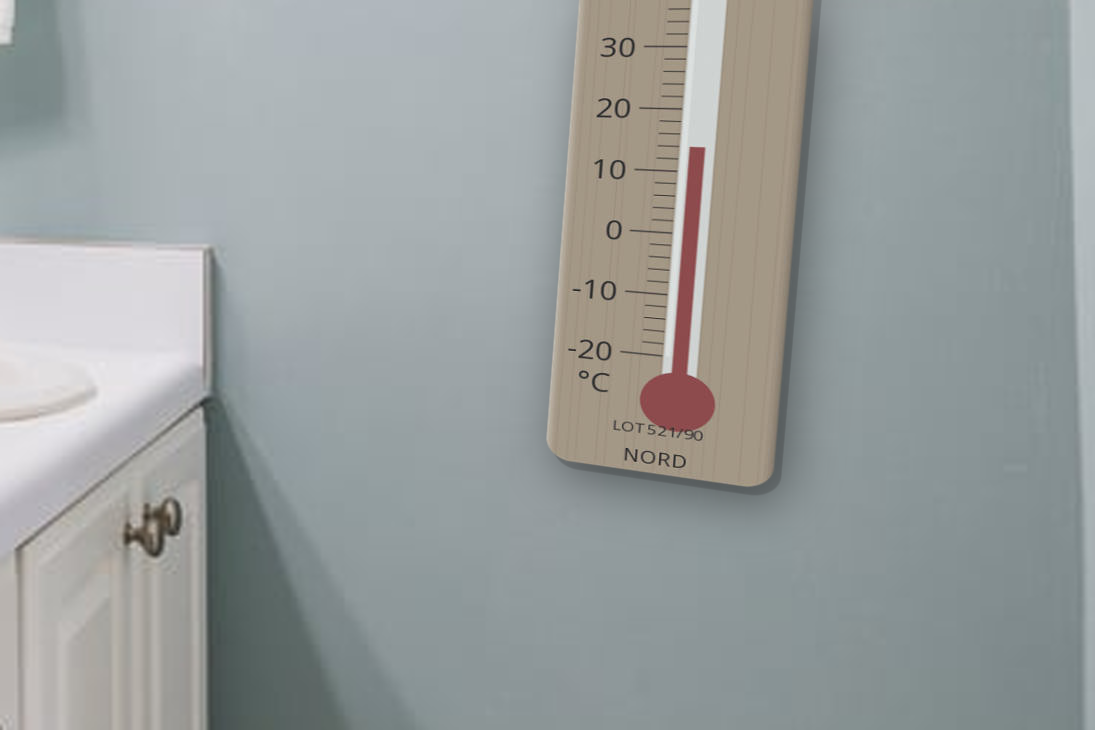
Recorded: °C 14
